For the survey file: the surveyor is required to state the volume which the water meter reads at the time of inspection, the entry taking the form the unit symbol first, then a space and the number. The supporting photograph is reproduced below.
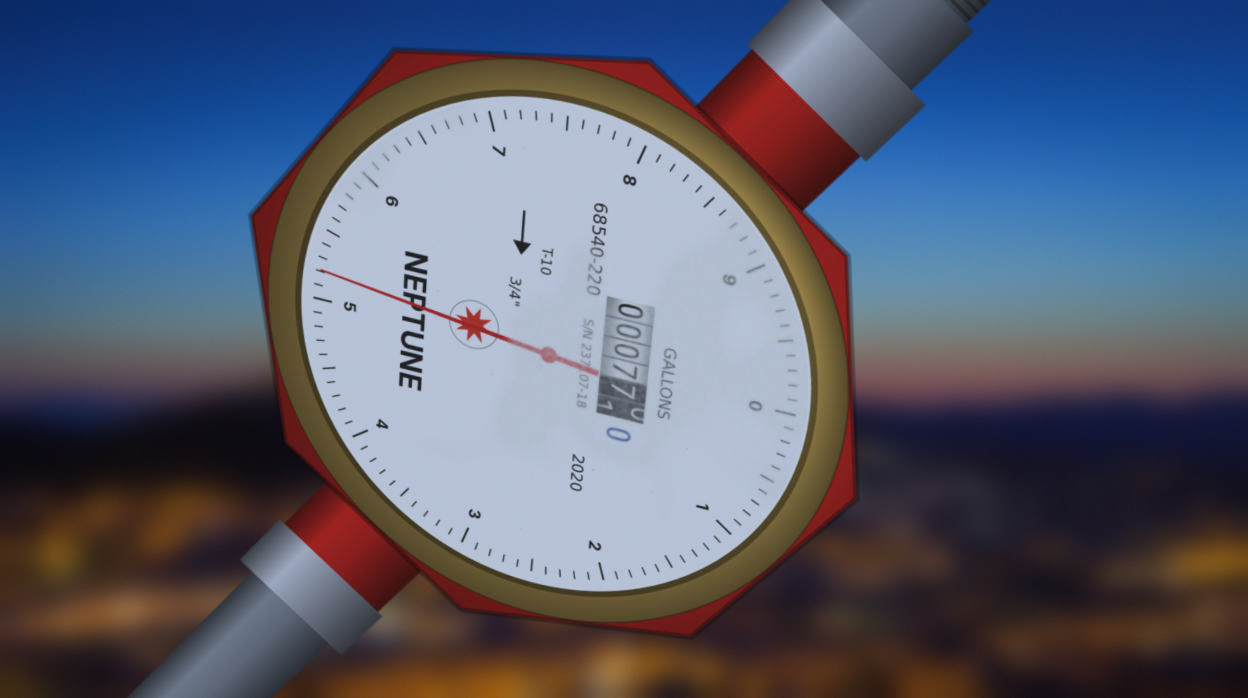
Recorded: gal 7705.2
